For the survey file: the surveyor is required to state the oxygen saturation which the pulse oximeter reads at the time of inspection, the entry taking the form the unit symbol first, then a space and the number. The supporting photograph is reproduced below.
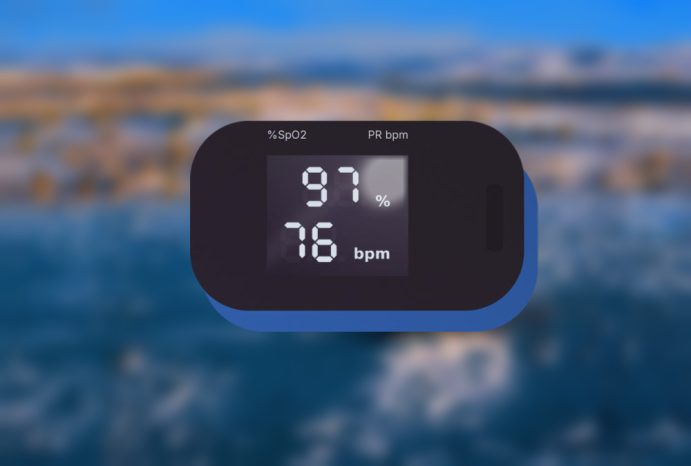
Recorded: % 97
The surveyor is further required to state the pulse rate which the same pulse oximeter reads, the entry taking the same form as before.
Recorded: bpm 76
